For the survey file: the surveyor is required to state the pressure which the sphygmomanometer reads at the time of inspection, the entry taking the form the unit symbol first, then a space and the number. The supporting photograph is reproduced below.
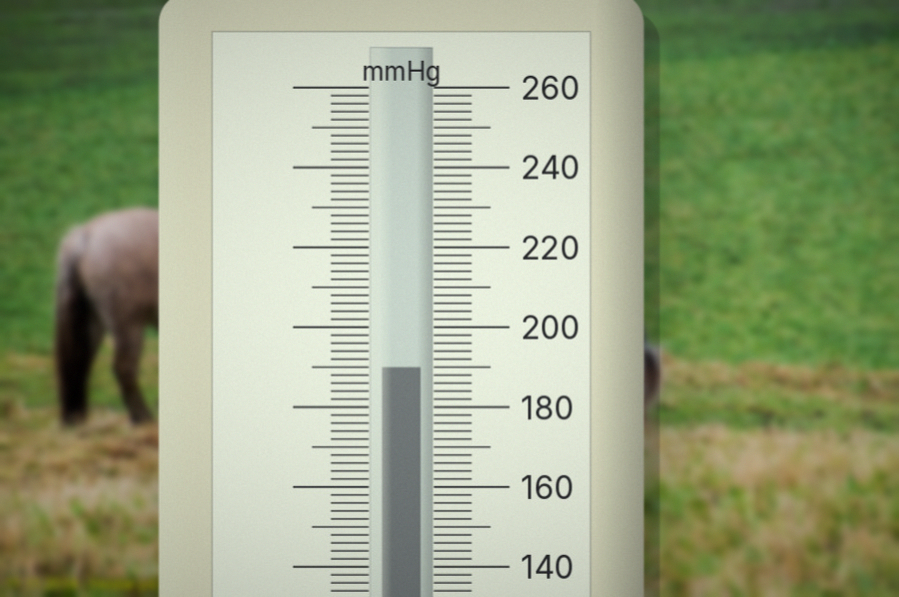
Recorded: mmHg 190
